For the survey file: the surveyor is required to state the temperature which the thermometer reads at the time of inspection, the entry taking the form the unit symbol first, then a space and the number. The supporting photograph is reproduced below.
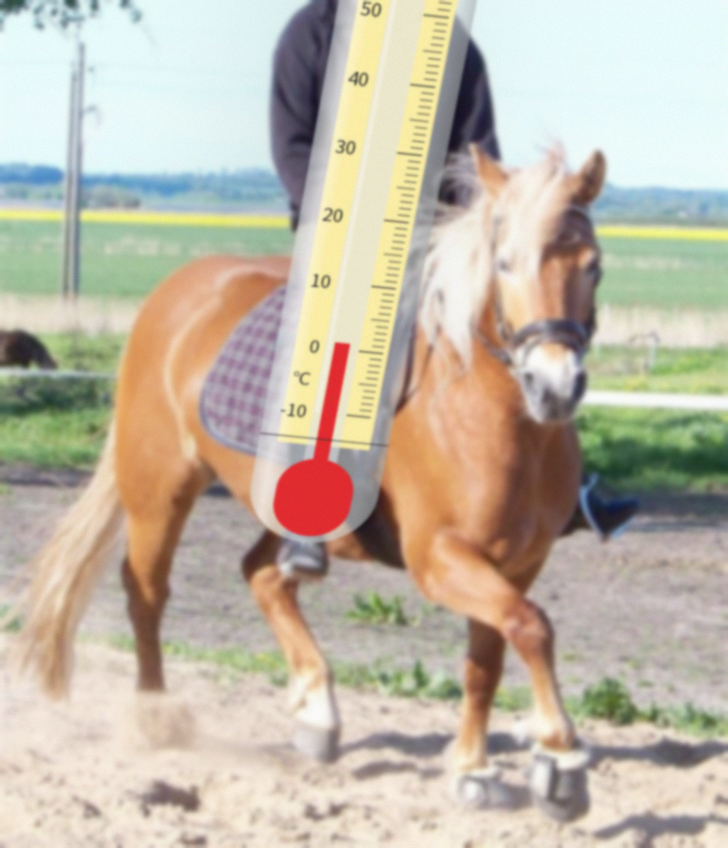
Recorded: °C 1
